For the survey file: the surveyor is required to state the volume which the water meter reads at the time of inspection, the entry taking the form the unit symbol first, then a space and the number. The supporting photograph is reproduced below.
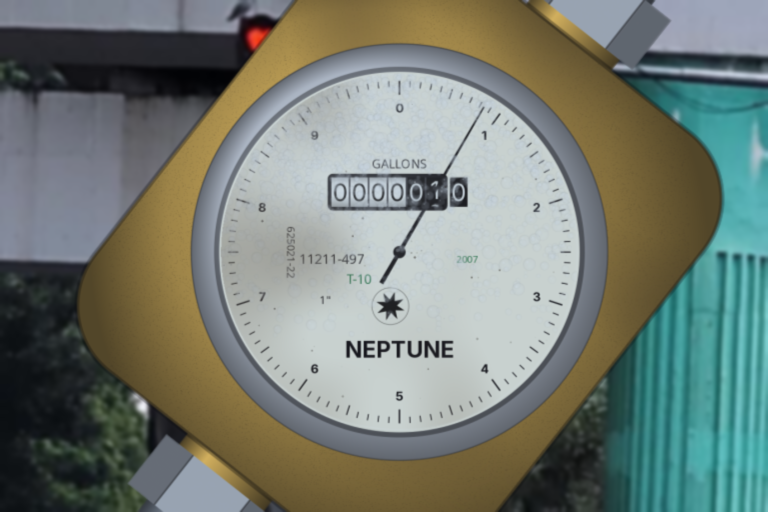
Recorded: gal 10.8
